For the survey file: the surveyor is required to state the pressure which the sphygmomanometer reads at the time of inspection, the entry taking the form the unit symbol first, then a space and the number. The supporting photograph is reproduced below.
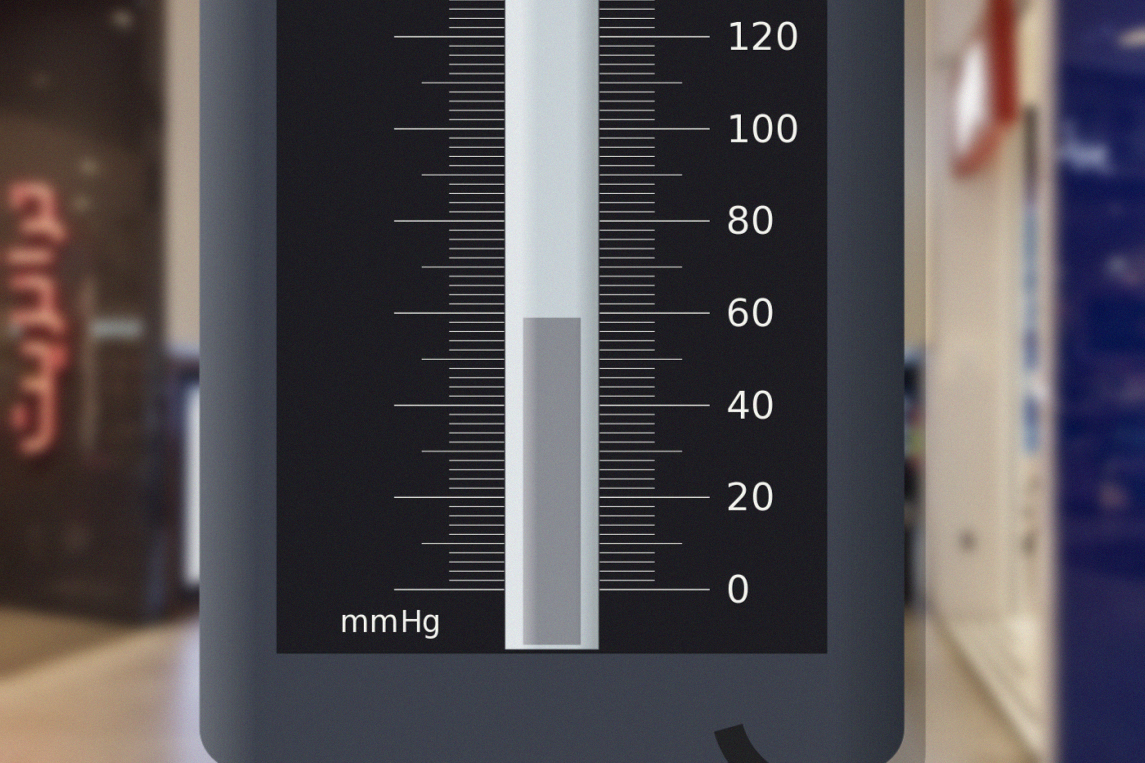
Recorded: mmHg 59
